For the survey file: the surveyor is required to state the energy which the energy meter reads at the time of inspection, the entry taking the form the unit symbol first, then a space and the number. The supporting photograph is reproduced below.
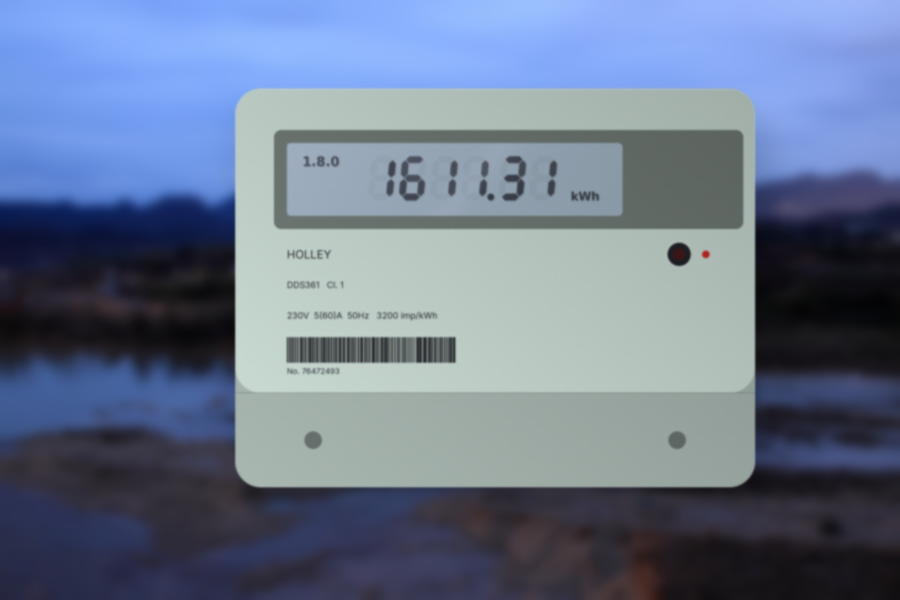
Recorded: kWh 1611.31
